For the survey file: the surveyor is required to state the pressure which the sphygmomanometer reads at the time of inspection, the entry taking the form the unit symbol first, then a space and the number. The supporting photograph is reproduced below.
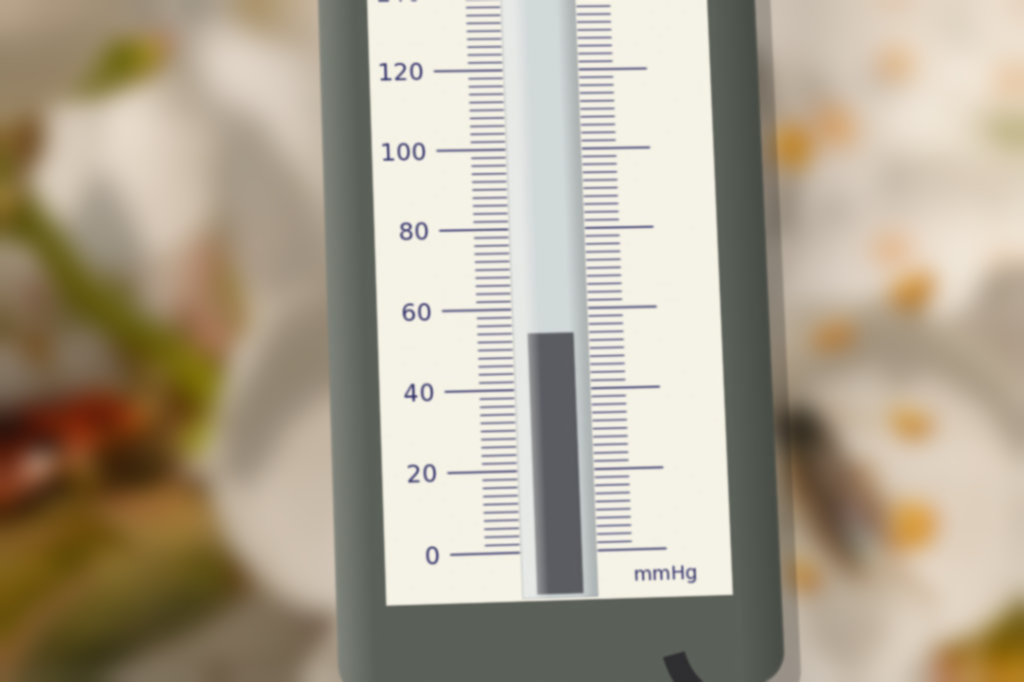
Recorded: mmHg 54
